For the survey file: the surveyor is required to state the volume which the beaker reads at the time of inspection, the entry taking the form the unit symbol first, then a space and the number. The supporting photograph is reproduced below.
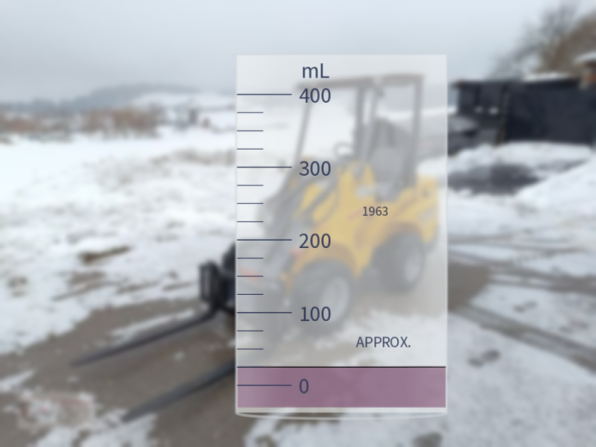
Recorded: mL 25
